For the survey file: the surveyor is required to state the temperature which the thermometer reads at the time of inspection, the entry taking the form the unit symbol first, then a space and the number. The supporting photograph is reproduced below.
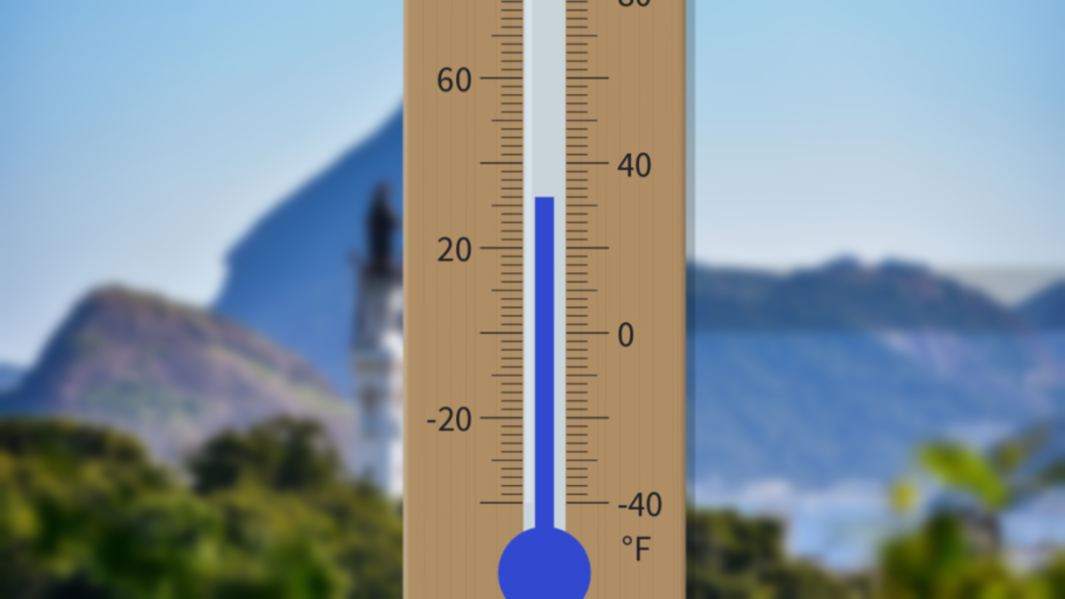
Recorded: °F 32
